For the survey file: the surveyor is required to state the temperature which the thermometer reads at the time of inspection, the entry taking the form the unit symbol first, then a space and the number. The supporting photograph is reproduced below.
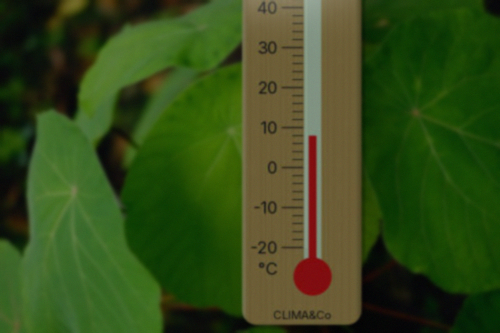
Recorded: °C 8
